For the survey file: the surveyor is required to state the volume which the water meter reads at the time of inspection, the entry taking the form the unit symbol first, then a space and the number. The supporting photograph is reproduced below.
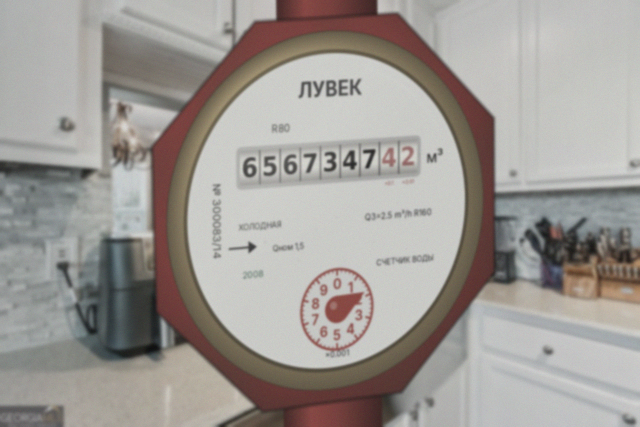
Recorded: m³ 6567347.421
